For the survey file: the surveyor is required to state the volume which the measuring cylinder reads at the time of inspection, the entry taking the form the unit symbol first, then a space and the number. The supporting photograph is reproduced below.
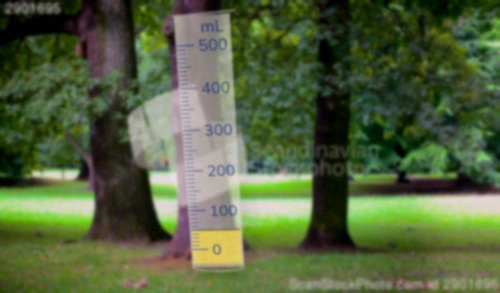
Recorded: mL 50
